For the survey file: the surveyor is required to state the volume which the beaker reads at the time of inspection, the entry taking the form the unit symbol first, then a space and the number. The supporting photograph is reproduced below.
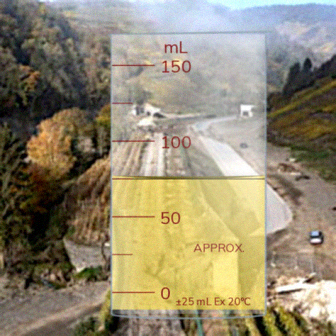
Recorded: mL 75
